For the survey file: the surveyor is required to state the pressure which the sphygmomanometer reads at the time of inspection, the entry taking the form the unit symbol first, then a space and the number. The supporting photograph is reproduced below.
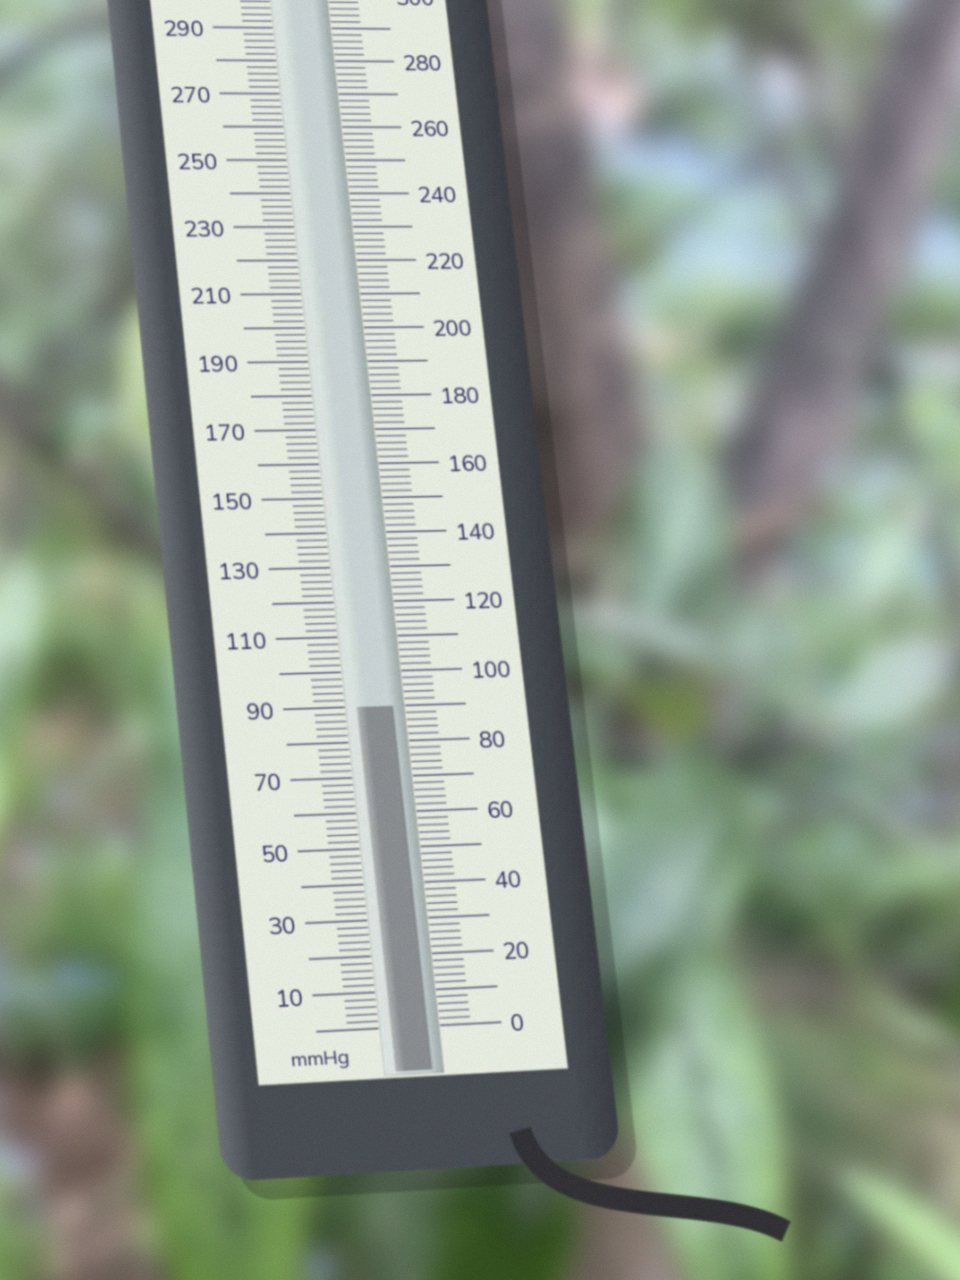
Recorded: mmHg 90
